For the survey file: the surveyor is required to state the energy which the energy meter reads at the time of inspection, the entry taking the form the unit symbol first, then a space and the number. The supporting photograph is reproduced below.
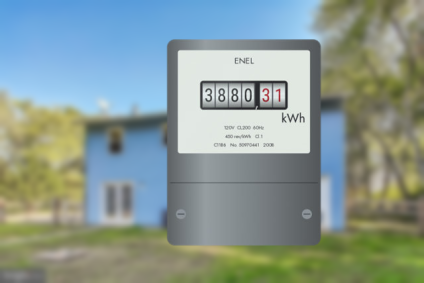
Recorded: kWh 3880.31
